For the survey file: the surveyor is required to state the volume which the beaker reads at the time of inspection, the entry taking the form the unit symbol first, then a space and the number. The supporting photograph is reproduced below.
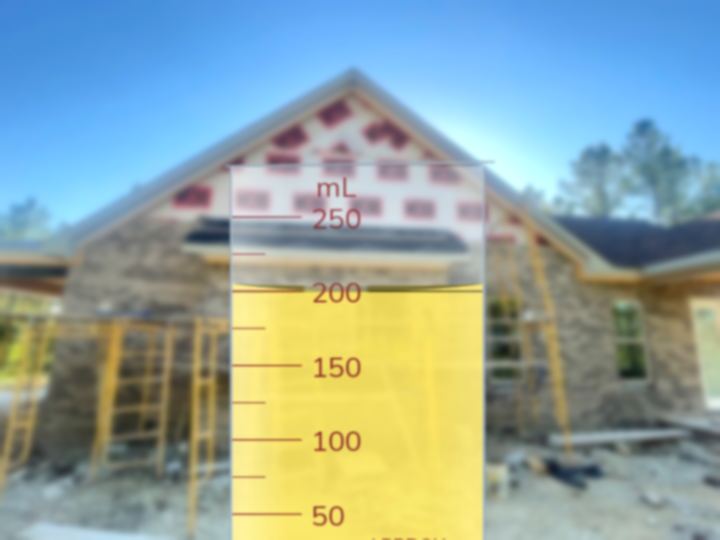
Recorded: mL 200
